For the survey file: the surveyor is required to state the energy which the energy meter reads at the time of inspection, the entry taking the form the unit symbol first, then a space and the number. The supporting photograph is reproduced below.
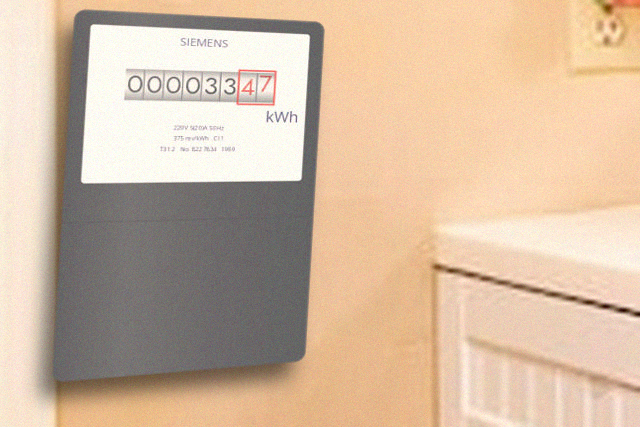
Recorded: kWh 33.47
